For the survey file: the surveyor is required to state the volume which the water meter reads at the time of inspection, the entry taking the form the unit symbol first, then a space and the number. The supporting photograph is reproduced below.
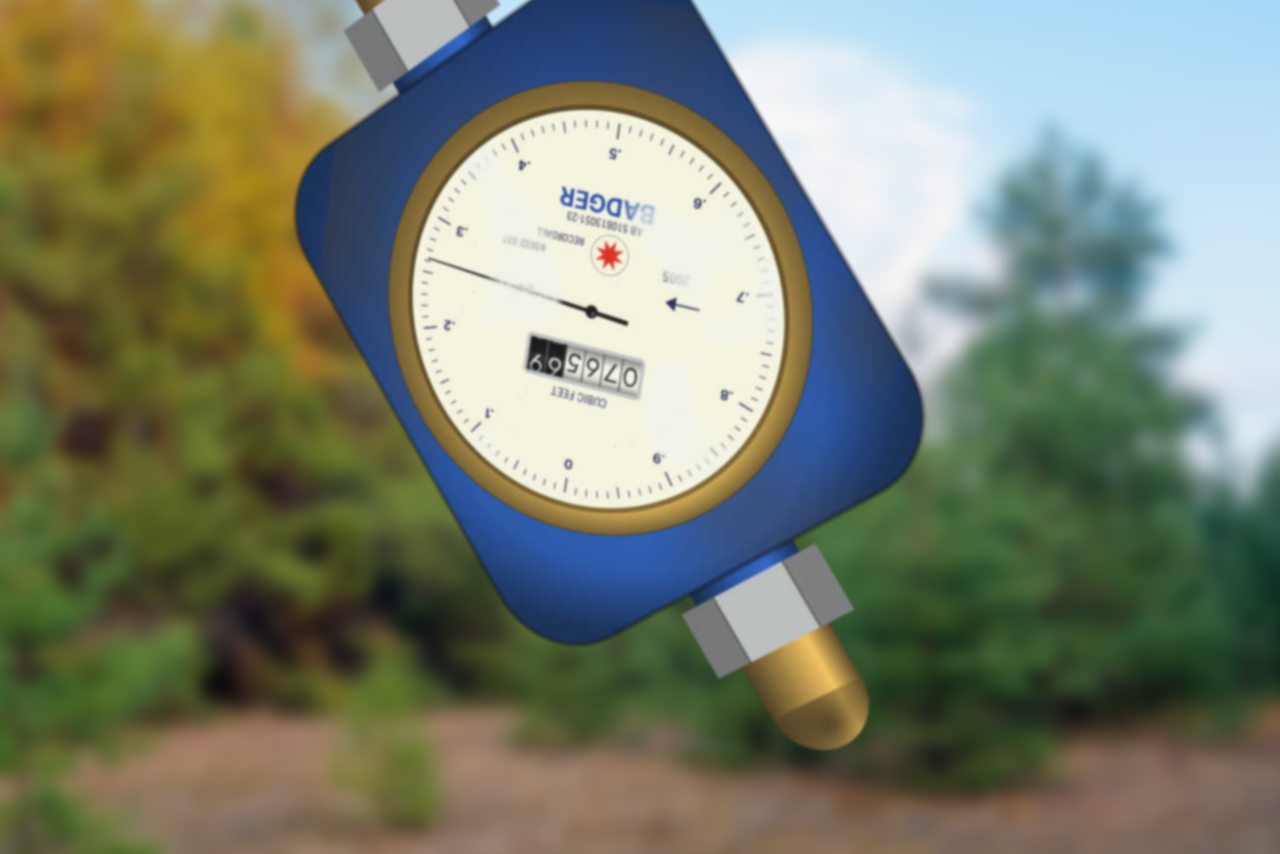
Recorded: ft³ 76569.26
